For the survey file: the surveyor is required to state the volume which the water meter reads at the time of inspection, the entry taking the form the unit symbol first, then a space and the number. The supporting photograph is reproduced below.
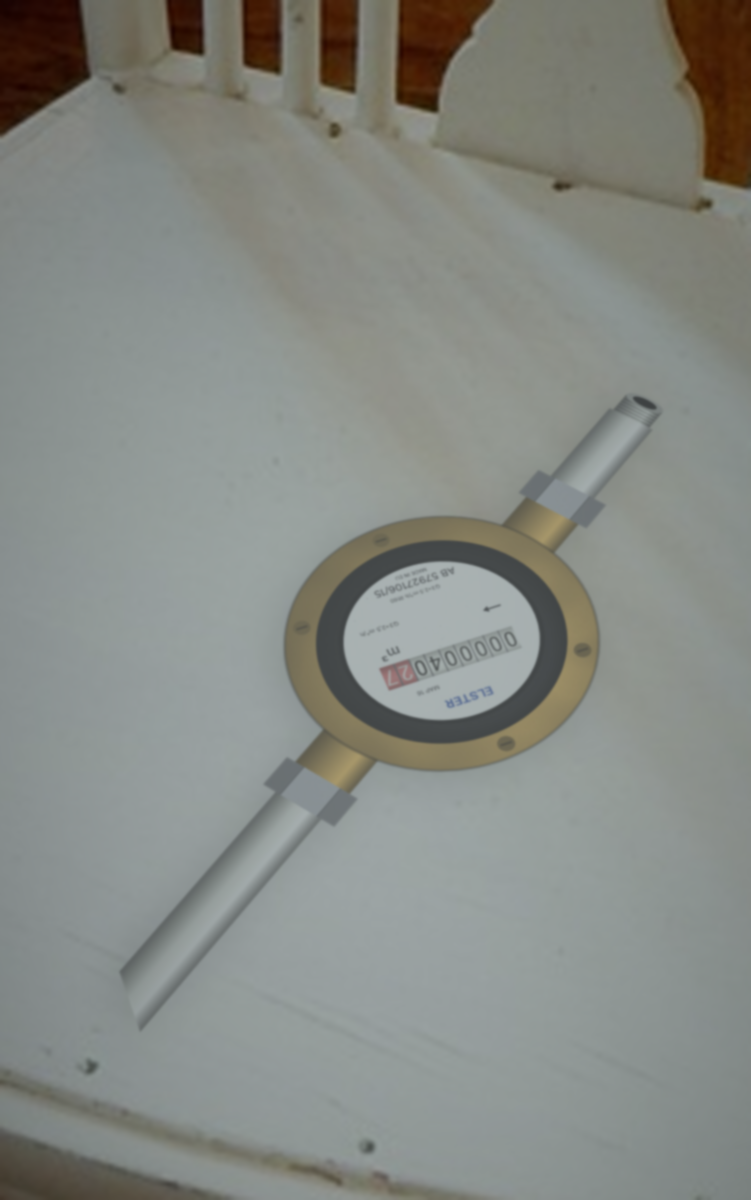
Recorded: m³ 40.27
